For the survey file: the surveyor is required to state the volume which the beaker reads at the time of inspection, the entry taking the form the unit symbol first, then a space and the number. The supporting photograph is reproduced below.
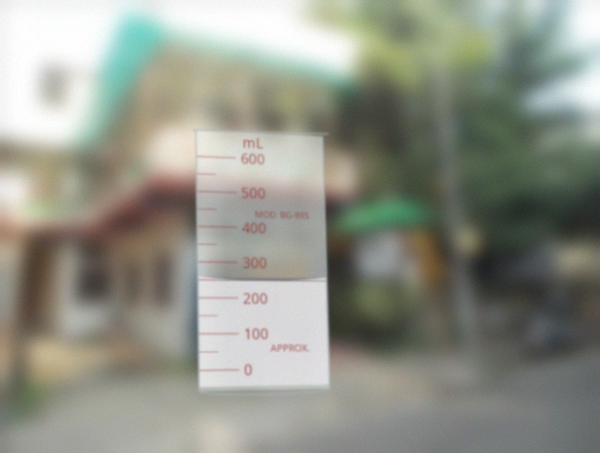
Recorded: mL 250
